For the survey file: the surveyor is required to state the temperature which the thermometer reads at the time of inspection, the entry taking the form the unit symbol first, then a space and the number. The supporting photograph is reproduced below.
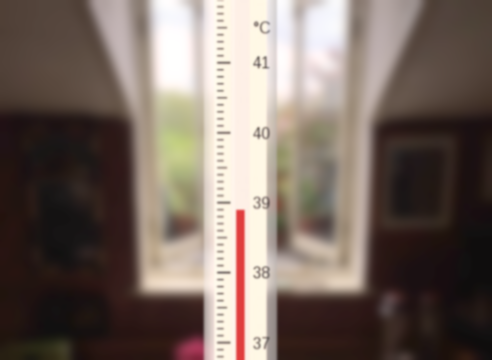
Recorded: °C 38.9
